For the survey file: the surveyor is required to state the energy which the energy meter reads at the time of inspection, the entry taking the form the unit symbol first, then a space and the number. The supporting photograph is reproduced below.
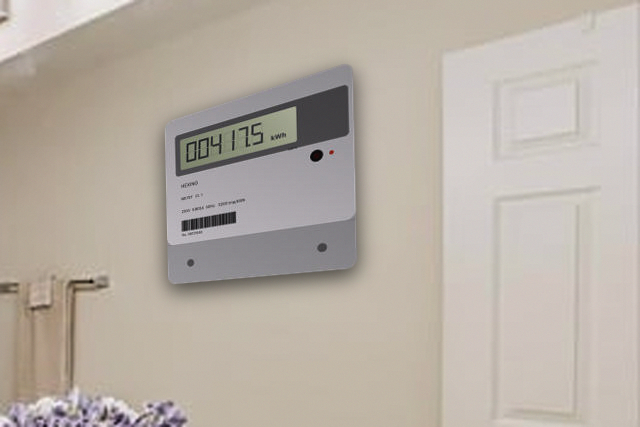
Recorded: kWh 417.5
